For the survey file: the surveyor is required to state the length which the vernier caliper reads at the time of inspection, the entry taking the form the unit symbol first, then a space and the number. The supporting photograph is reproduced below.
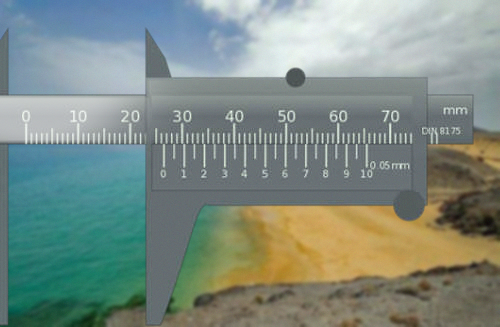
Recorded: mm 26.5
